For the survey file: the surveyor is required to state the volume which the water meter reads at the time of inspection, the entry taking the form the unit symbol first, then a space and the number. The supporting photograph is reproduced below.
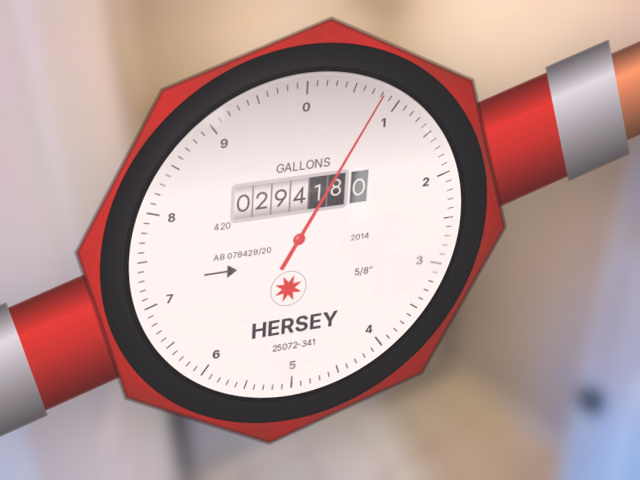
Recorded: gal 294180.8
